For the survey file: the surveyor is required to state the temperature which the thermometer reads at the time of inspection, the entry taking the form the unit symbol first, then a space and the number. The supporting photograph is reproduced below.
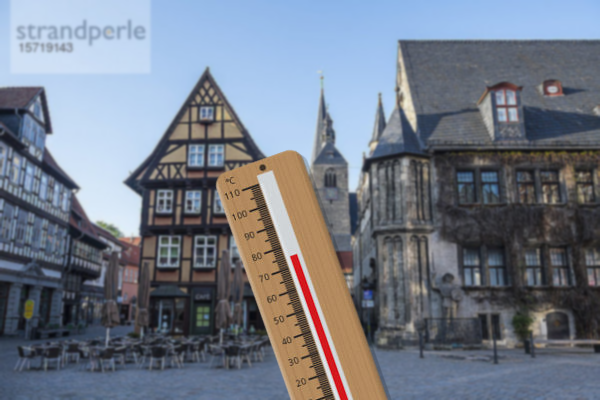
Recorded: °C 75
